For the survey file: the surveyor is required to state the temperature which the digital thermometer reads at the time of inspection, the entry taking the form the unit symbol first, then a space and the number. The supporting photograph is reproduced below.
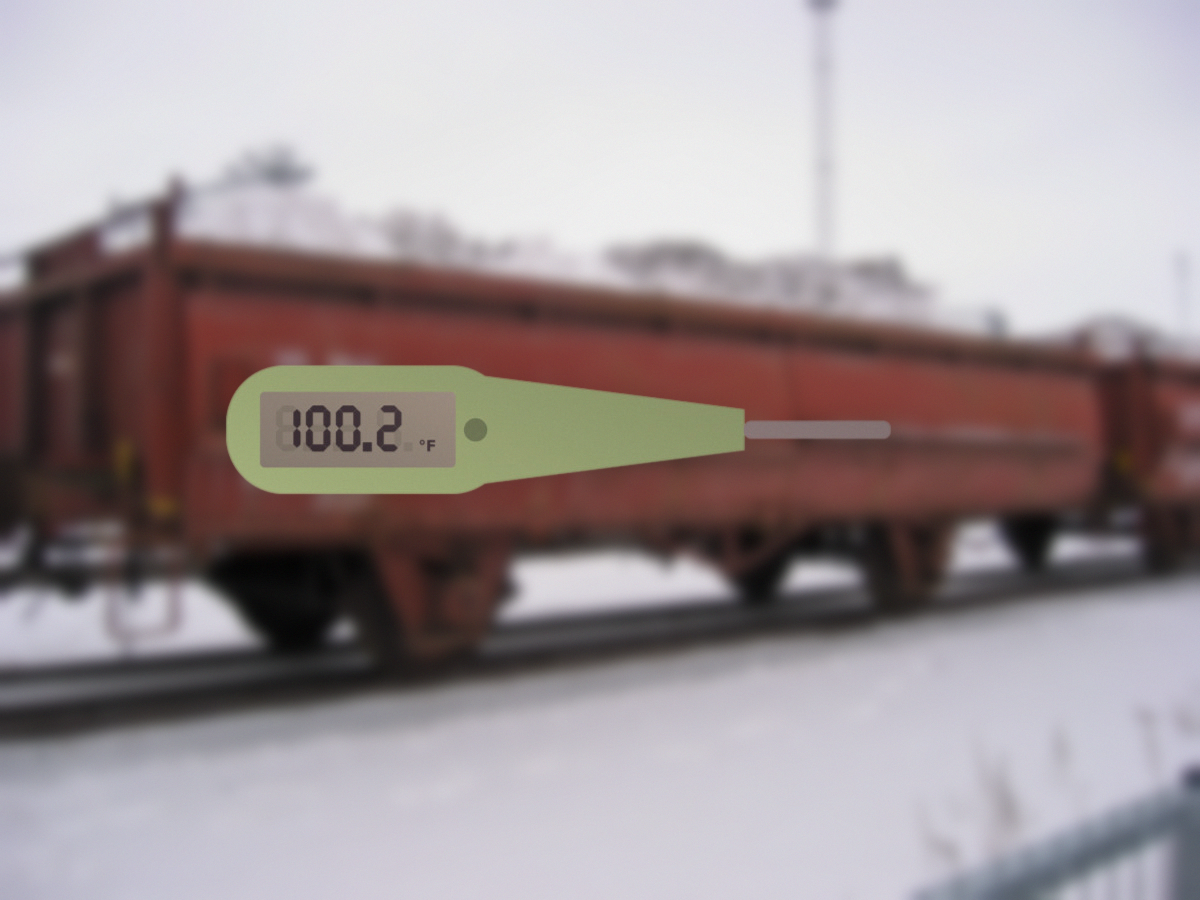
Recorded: °F 100.2
